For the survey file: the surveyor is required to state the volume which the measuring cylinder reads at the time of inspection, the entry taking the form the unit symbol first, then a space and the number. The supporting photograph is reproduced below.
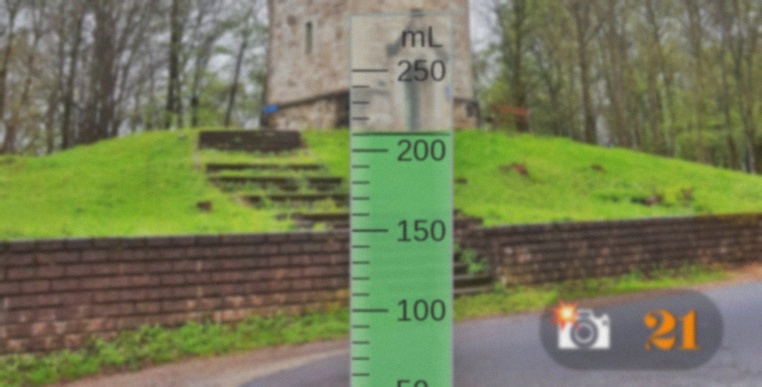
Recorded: mL 210
